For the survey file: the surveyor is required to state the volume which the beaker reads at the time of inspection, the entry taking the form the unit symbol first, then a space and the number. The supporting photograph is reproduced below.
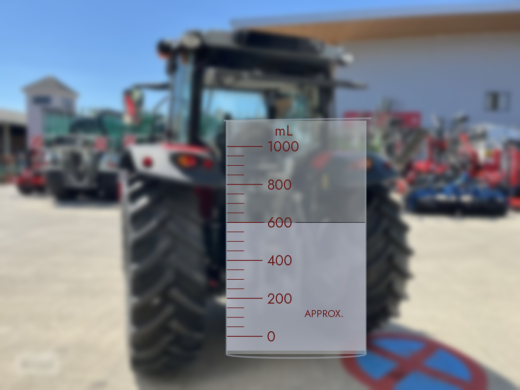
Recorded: mL 600
